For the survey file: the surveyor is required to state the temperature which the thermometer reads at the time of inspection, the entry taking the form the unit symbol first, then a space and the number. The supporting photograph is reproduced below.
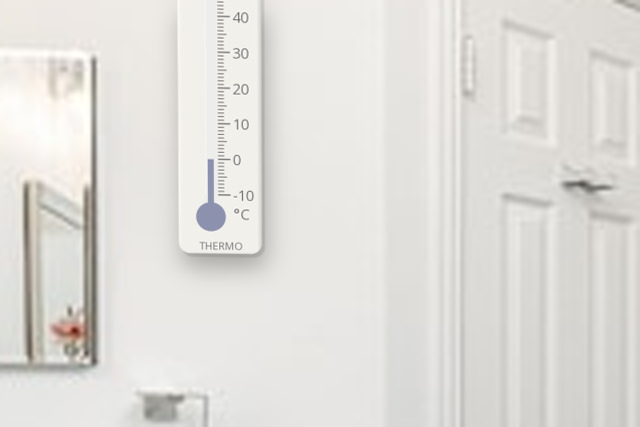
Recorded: °C 0
